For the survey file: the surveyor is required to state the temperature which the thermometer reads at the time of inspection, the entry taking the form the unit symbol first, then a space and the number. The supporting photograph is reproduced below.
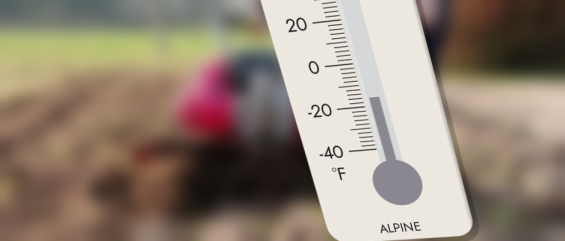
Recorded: °F -16
